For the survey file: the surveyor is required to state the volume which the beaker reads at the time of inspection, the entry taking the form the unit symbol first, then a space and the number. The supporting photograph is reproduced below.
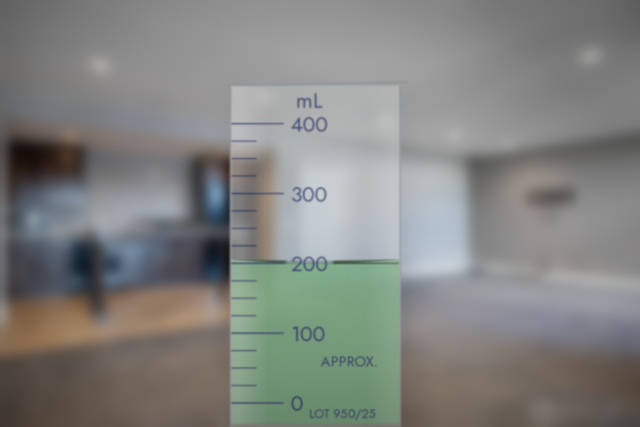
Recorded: mL 200
